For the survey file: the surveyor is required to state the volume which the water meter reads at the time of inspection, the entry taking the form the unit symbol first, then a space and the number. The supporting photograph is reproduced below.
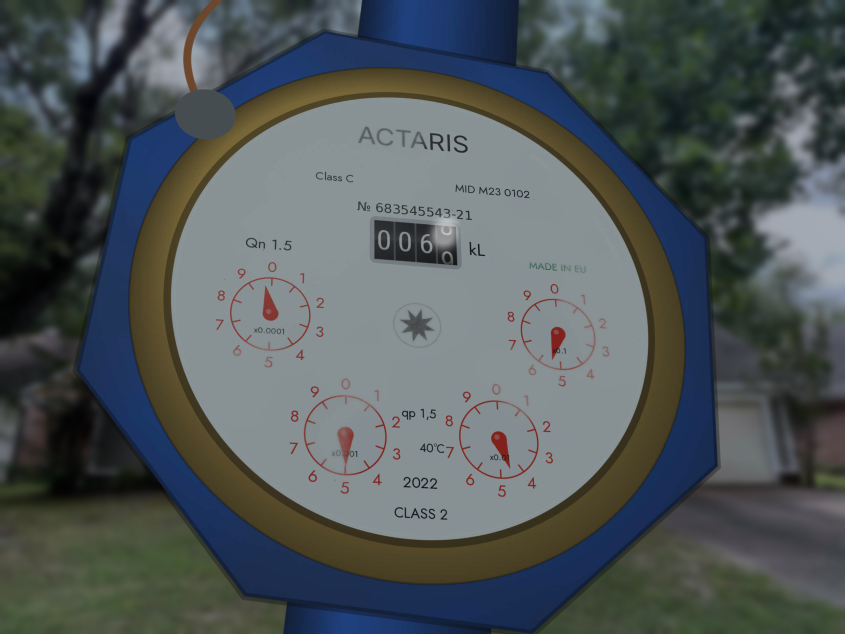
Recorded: kL 68.5449
